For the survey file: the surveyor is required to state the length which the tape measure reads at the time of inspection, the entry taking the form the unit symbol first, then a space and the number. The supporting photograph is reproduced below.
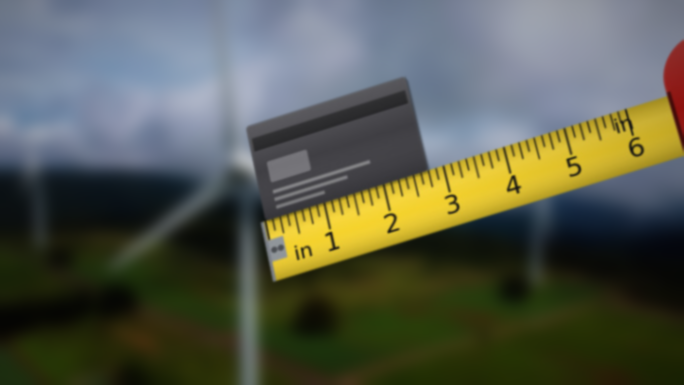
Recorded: in 2.75
